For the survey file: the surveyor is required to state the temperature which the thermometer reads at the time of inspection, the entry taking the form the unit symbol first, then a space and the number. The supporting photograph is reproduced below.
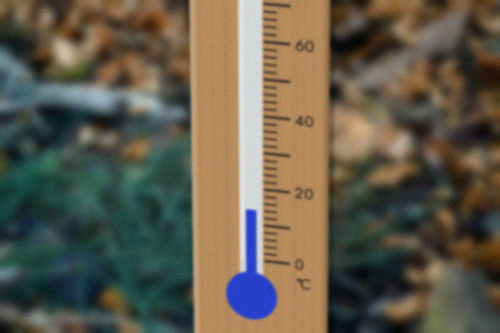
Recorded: °C 14
